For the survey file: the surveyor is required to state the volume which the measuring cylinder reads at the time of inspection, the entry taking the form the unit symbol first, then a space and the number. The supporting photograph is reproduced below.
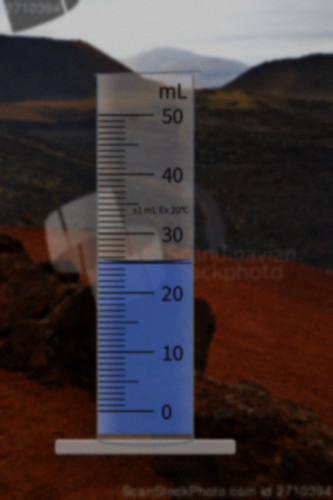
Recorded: mL 25
